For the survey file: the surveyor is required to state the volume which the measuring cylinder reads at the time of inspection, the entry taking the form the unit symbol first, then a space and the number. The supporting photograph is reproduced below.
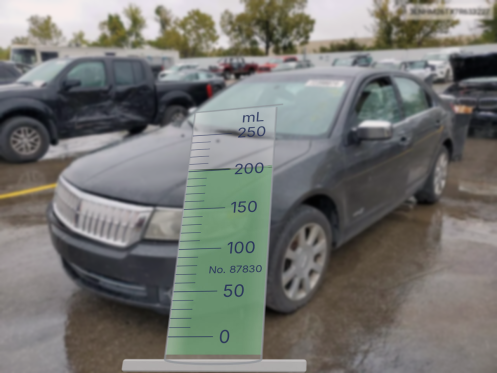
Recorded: mL 200
